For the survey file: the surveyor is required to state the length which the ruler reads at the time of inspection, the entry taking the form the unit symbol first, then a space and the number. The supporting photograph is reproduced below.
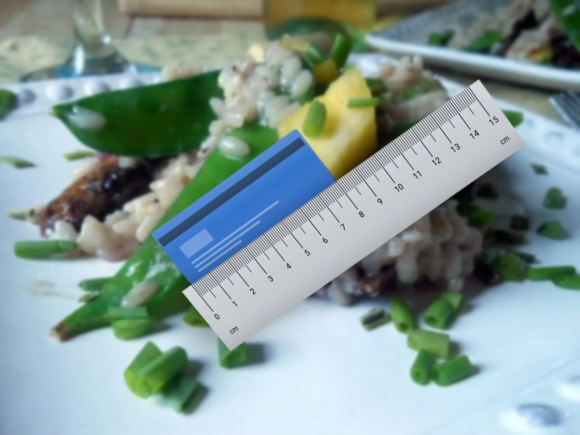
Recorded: cm 8
